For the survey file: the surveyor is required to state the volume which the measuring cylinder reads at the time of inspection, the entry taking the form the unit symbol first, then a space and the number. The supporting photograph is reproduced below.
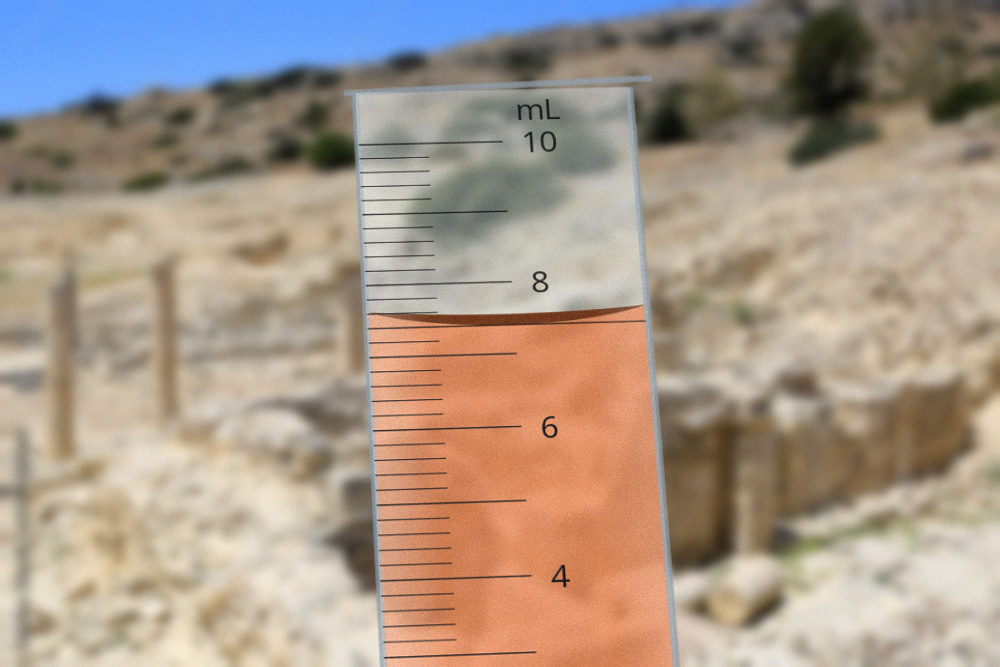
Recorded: mL 7.4
